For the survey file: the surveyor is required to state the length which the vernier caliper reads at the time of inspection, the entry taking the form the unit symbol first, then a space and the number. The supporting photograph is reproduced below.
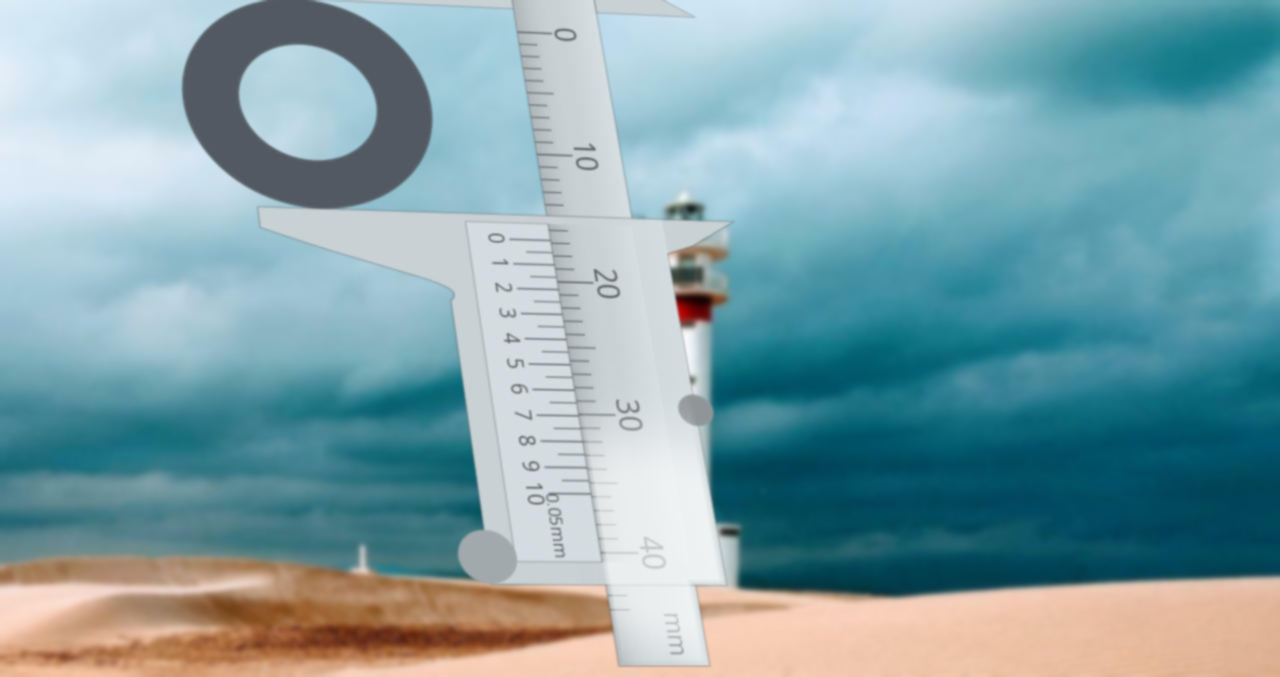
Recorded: mm 16.8
